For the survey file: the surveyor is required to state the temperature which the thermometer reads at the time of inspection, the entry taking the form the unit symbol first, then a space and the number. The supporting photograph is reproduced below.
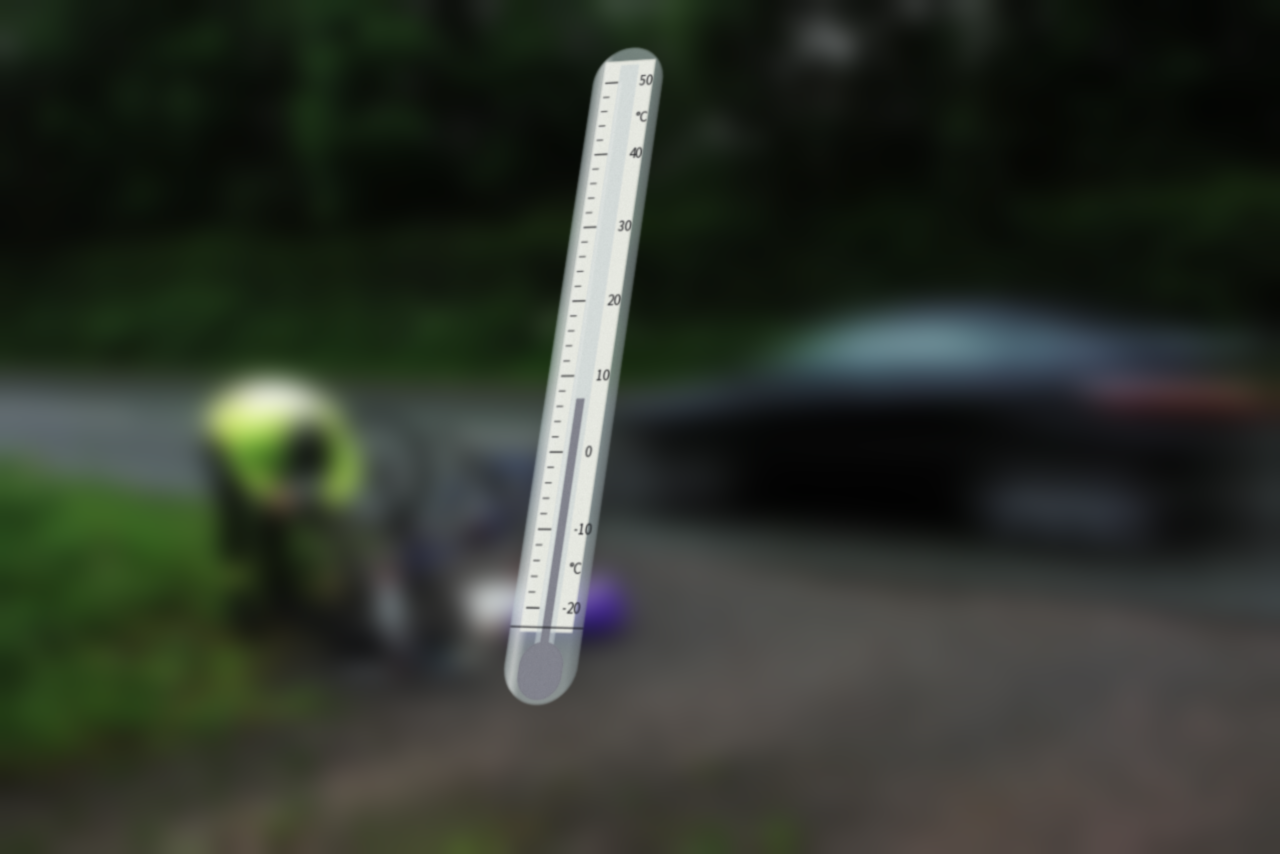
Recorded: °C 7
